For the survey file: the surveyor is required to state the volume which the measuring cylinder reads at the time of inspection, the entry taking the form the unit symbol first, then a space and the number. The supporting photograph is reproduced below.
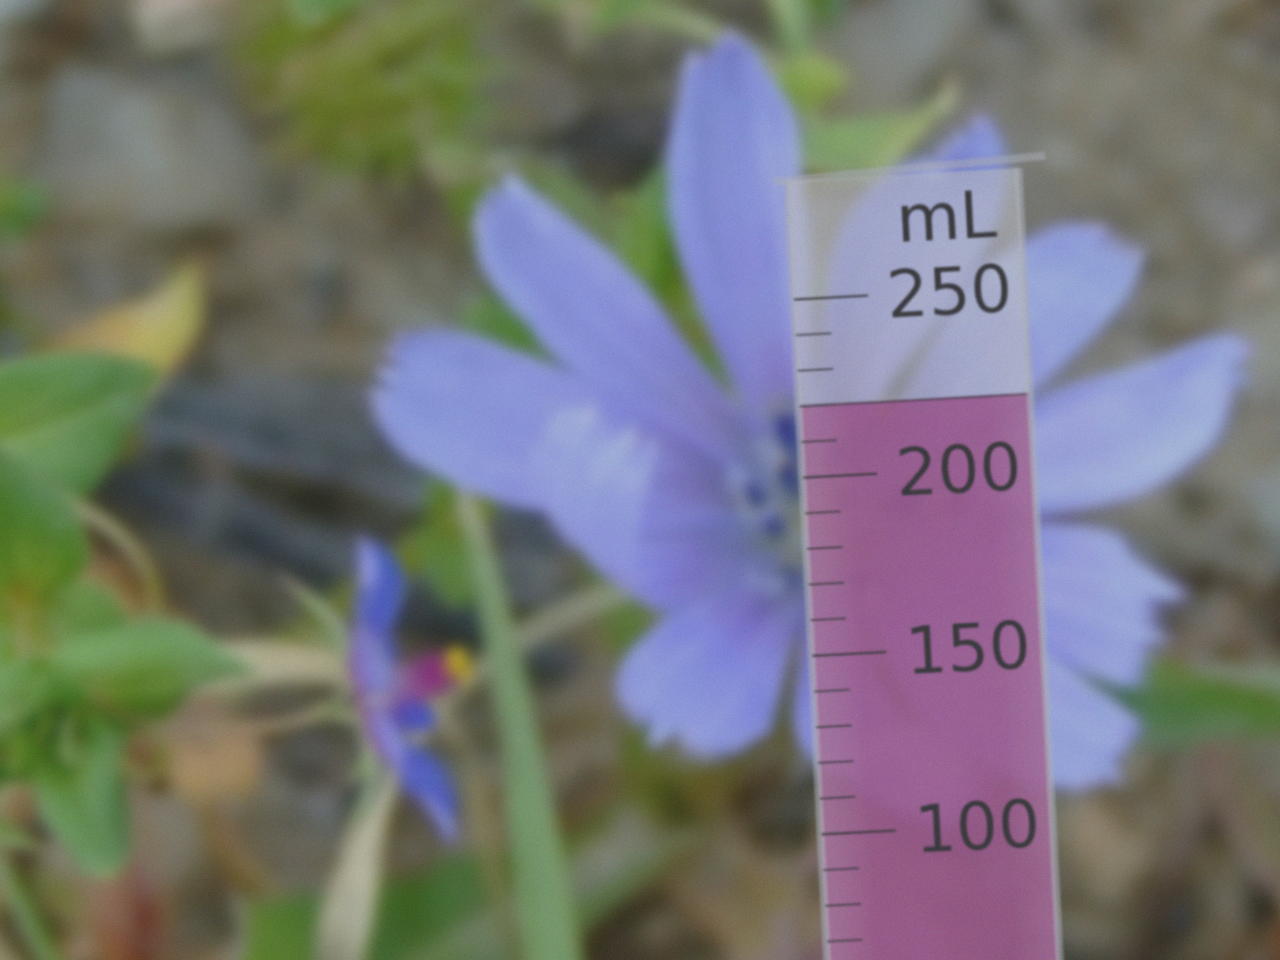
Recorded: mL 220
